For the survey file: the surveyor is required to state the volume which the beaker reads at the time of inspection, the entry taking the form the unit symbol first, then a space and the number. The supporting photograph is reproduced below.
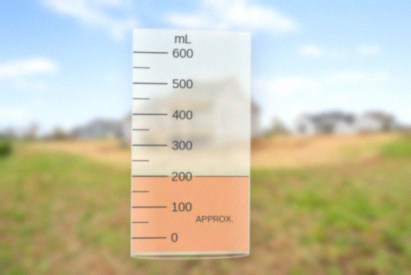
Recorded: mL 200
